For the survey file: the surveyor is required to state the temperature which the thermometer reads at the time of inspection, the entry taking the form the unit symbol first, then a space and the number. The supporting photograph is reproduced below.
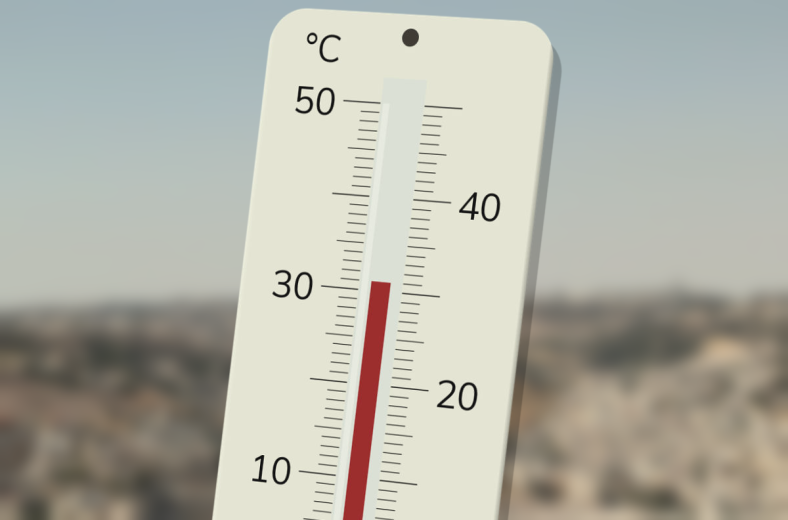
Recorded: °C 31
